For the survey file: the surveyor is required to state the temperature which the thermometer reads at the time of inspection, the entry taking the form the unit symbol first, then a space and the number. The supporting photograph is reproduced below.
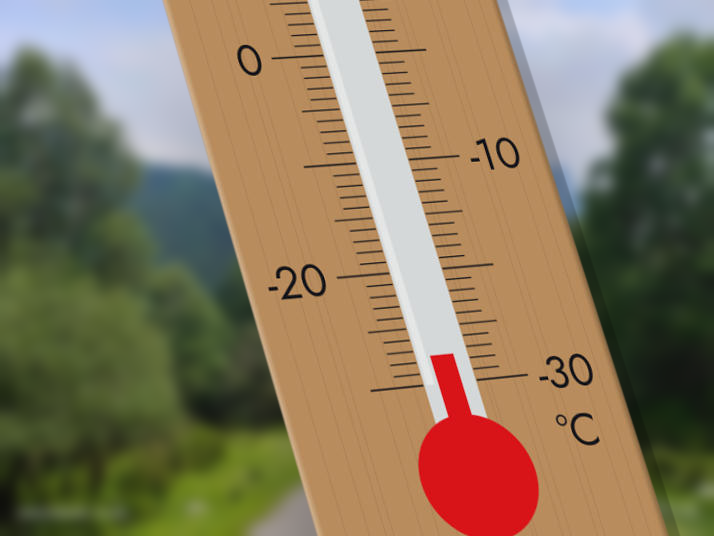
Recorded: °C -27.5
